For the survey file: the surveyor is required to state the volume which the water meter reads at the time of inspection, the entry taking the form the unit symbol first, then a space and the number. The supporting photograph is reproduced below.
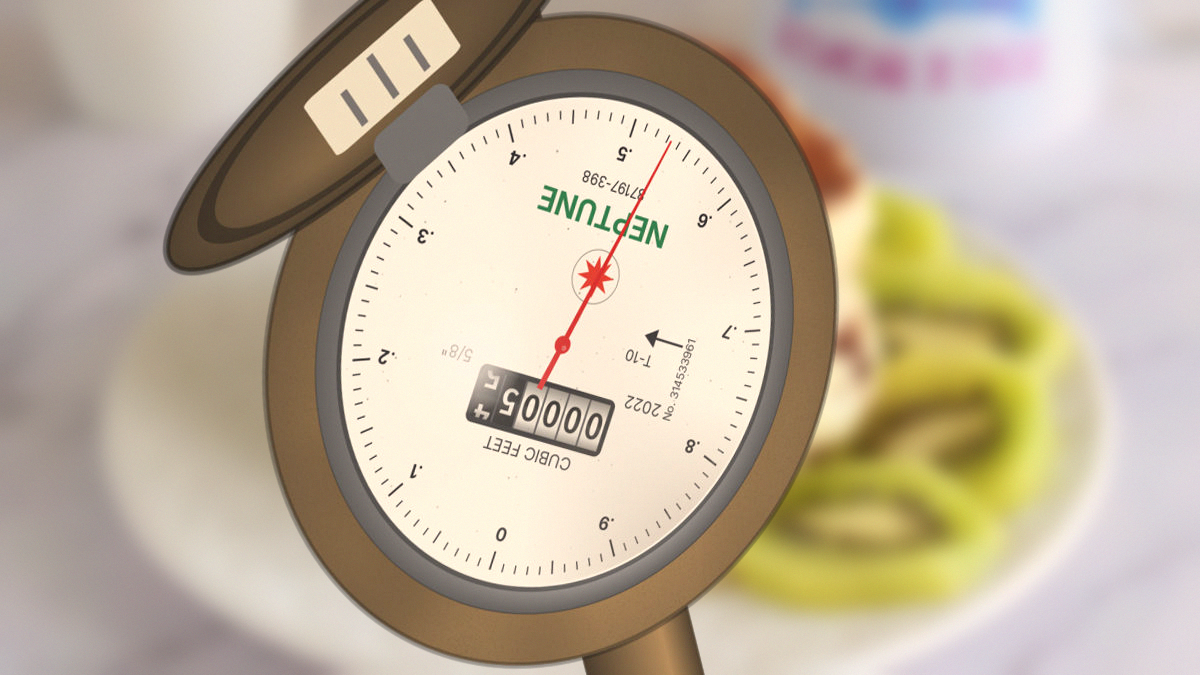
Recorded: ft³ 54.53
